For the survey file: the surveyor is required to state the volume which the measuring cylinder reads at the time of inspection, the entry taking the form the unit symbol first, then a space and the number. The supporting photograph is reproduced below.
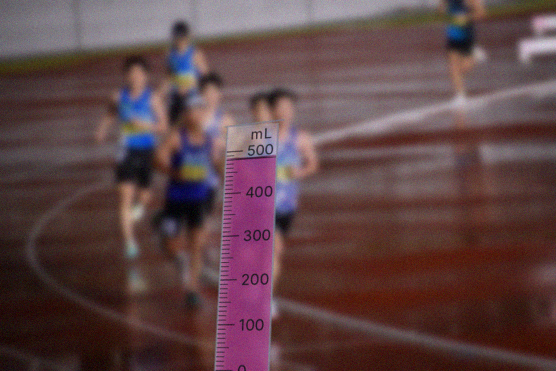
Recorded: mL 480
